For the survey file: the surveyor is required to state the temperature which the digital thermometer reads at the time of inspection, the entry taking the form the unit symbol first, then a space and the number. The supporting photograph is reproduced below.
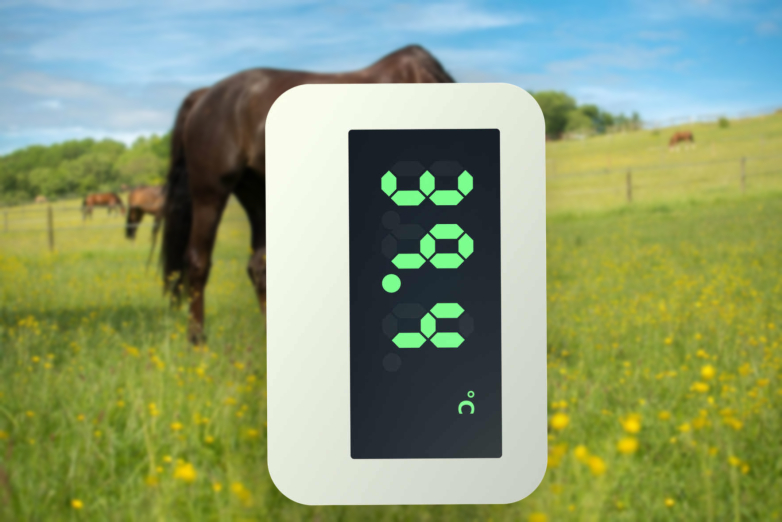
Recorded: °C 39.4
